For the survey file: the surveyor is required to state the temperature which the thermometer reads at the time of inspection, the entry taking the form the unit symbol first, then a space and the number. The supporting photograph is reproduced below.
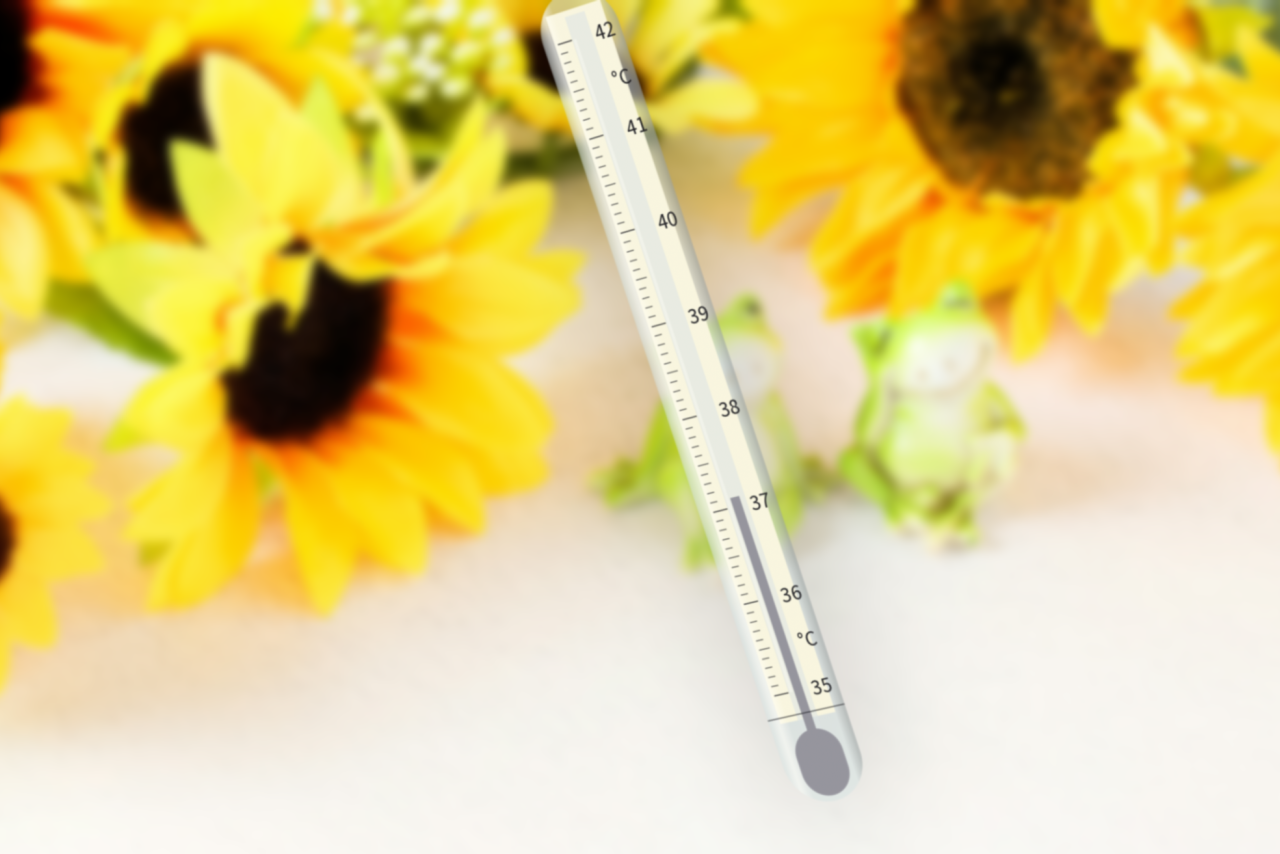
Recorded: °C 37.1
